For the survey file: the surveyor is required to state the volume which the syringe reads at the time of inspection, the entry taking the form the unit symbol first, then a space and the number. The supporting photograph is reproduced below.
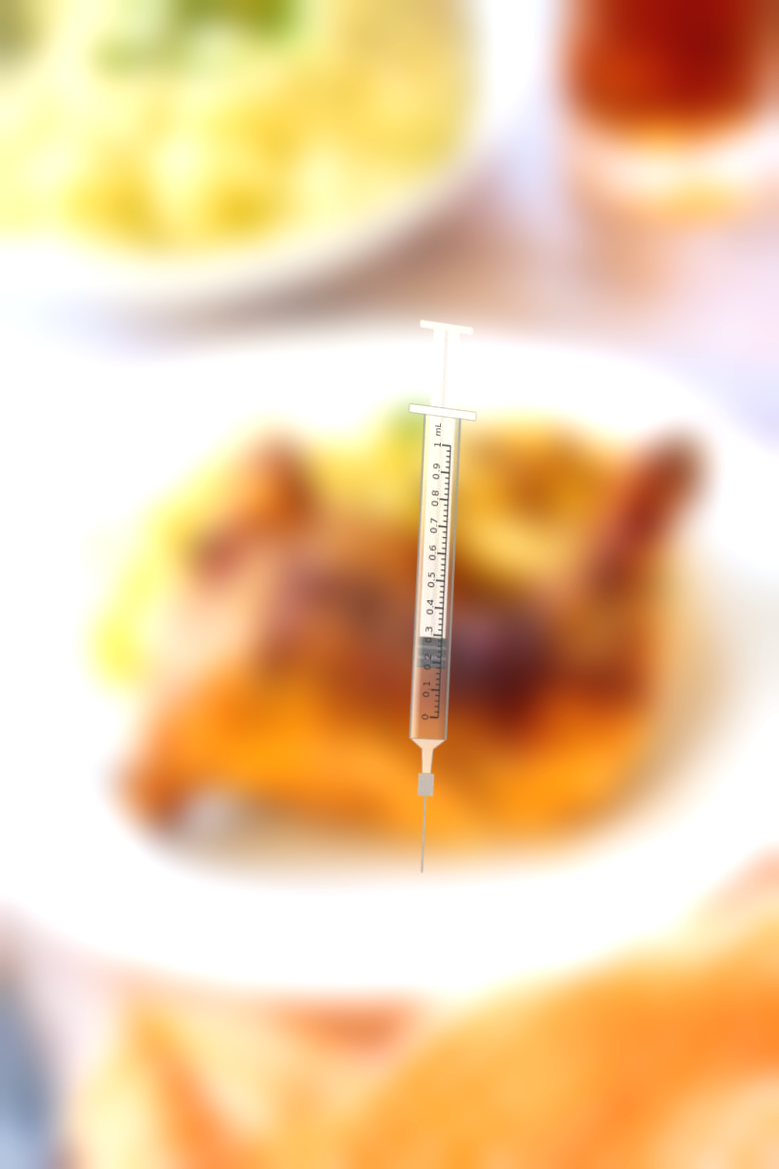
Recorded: mL 0.18
